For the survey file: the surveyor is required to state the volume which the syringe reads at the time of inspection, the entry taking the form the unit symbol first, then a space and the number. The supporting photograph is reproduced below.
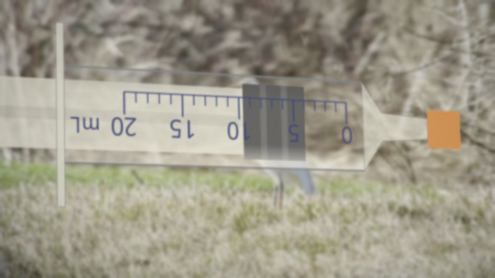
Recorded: mL 4
